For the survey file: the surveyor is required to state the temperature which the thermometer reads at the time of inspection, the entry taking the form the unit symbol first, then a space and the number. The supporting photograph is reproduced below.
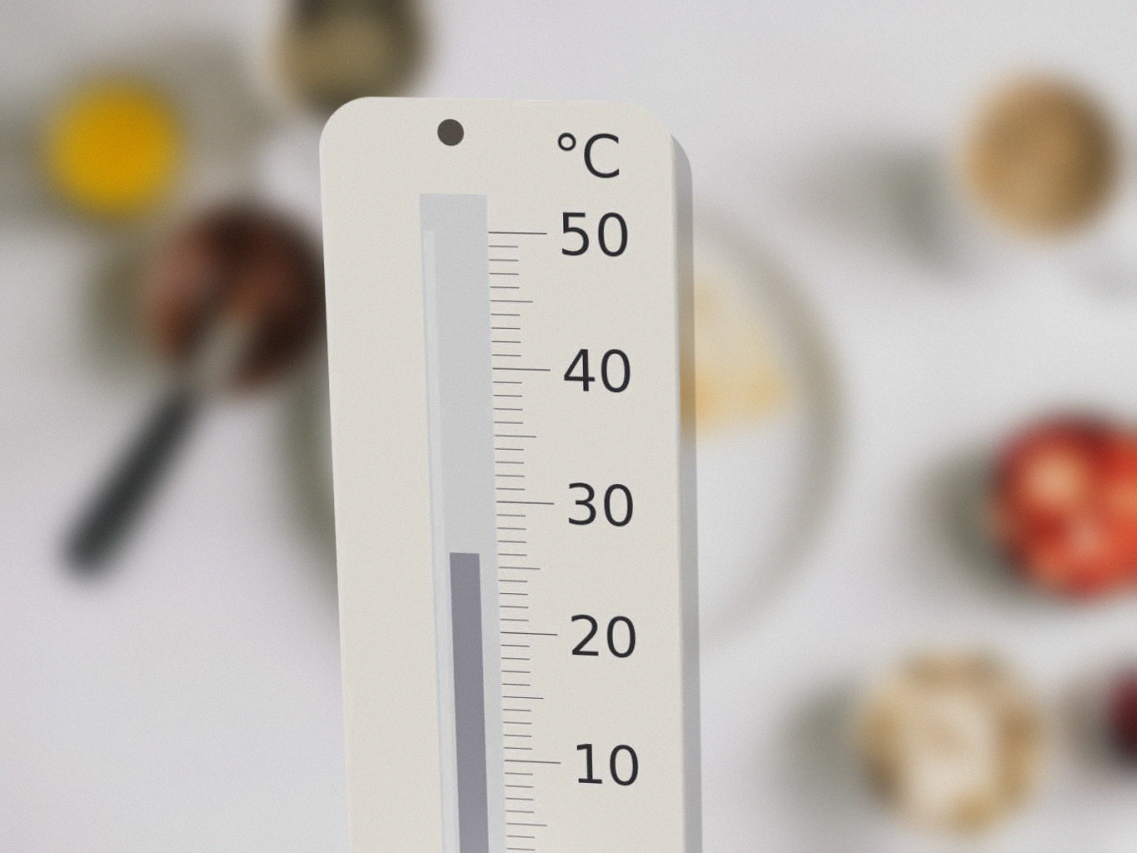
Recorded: °C 26
